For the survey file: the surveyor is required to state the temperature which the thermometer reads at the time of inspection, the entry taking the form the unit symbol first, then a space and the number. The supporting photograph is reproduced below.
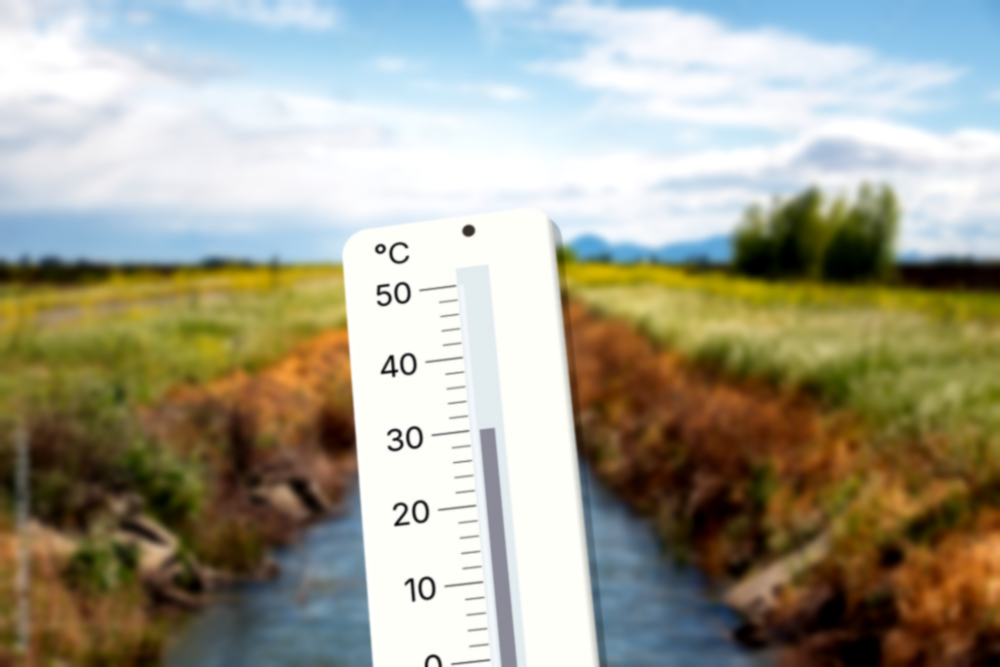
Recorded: °C 30
